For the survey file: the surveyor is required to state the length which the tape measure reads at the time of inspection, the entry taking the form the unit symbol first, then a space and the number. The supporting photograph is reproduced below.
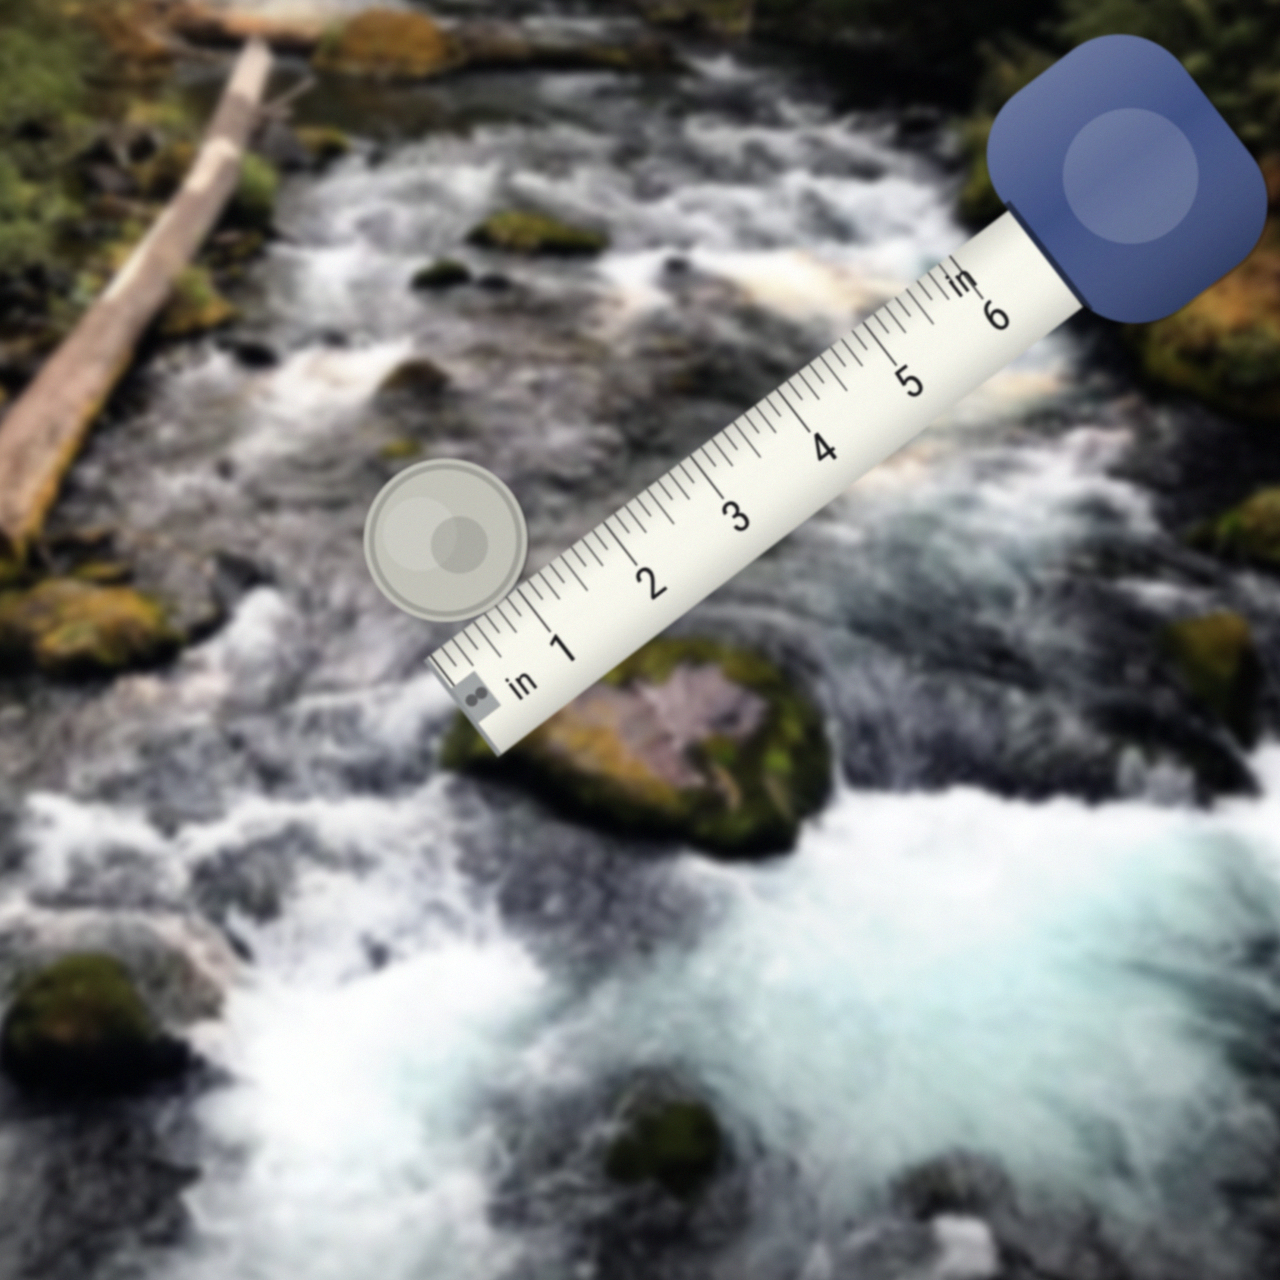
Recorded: in 1.5
